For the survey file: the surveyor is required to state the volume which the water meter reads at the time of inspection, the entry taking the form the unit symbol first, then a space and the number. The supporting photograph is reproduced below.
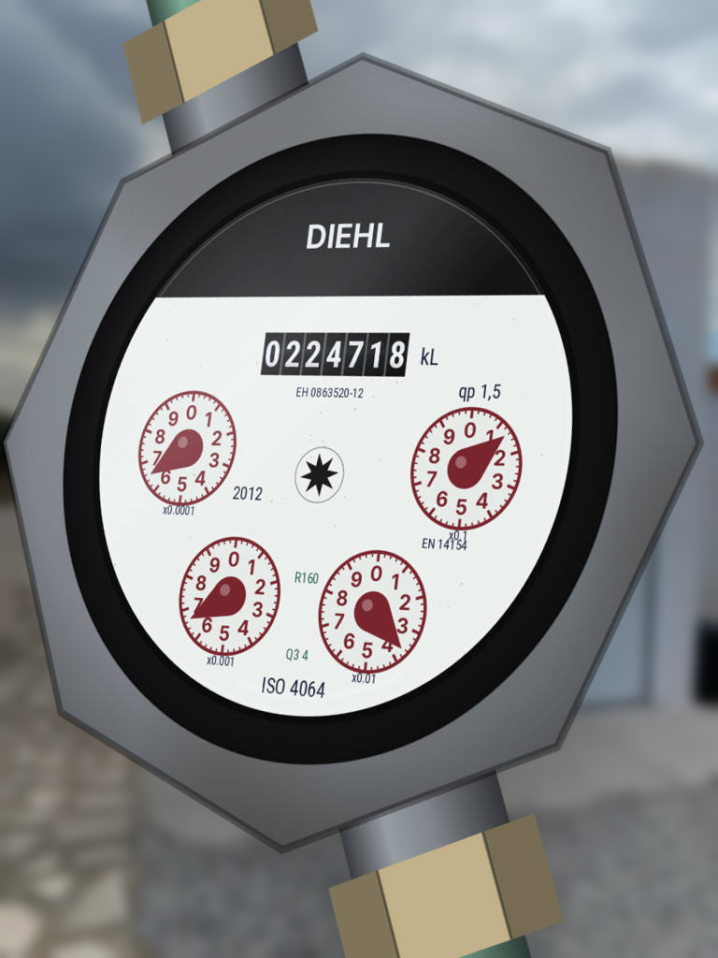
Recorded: kL 224718.1366
